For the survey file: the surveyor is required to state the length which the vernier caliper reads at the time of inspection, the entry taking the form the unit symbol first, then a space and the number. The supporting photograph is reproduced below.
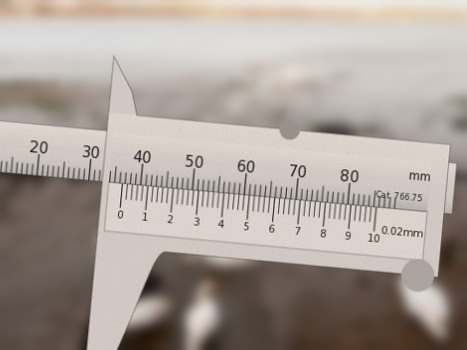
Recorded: mm 36.5
